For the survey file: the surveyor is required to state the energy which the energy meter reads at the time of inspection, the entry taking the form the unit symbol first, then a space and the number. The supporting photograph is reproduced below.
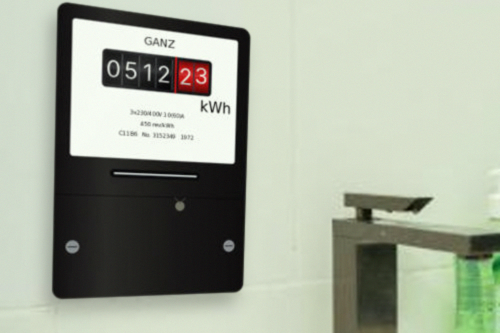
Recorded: kWh 512.23
